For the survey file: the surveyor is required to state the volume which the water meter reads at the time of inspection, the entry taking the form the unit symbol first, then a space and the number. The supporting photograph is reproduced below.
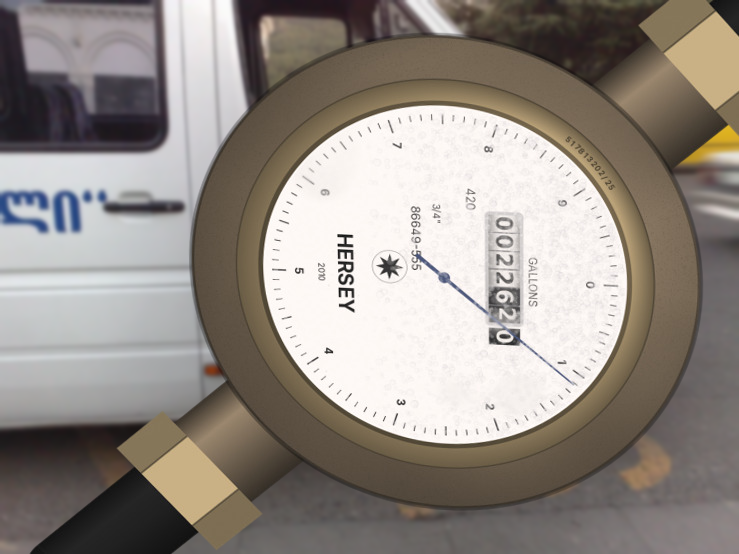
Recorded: gal 22621.1
